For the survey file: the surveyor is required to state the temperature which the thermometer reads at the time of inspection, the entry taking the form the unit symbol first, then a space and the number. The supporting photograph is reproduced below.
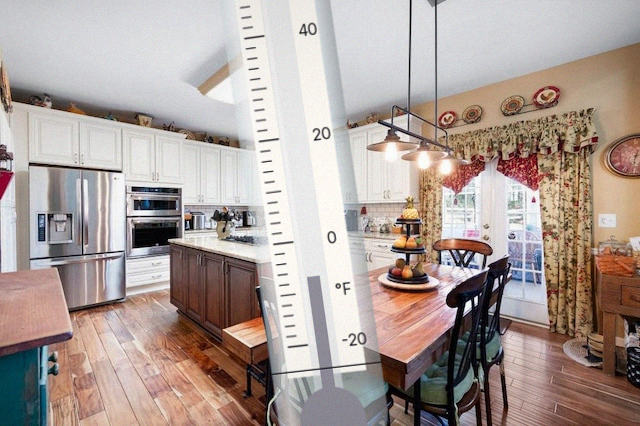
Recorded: °F -7
